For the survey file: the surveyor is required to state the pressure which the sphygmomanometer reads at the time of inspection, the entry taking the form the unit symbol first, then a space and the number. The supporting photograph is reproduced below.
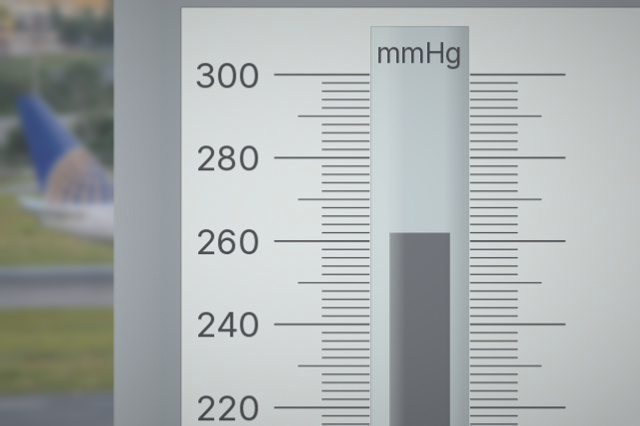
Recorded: mmHg 262
